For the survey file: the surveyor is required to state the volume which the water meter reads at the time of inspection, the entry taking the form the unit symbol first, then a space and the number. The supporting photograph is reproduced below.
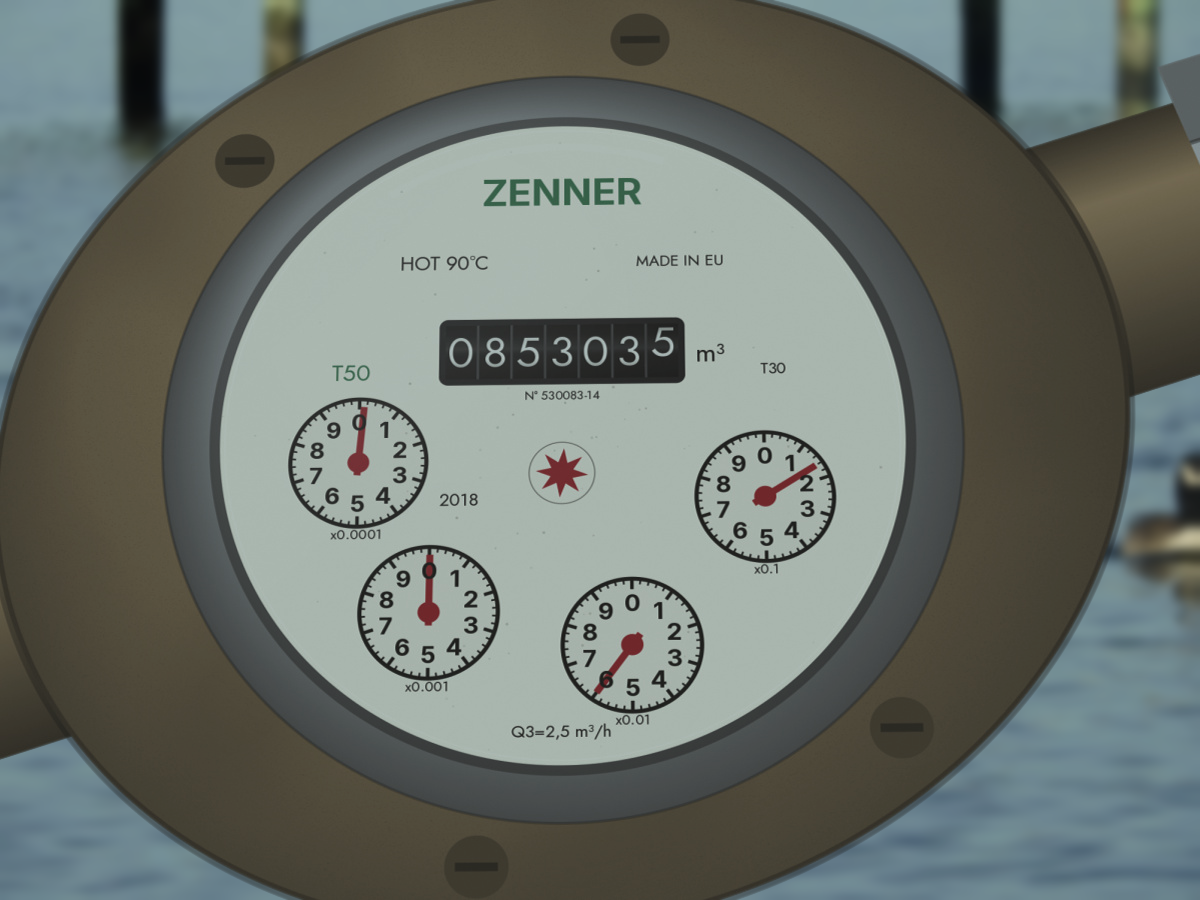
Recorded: m³ 853035.1600
